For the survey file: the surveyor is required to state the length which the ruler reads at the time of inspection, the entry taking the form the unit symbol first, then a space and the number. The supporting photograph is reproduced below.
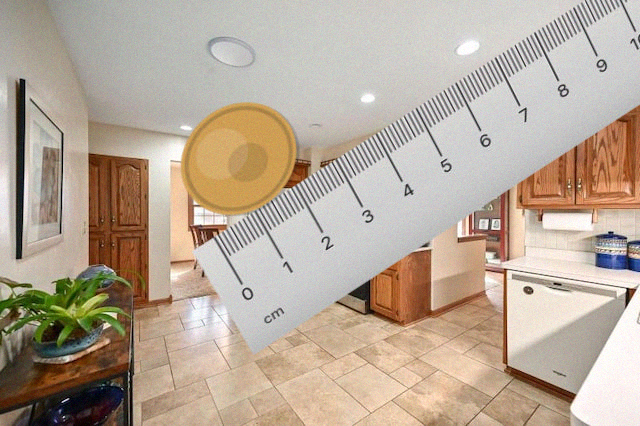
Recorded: cm 2.5
